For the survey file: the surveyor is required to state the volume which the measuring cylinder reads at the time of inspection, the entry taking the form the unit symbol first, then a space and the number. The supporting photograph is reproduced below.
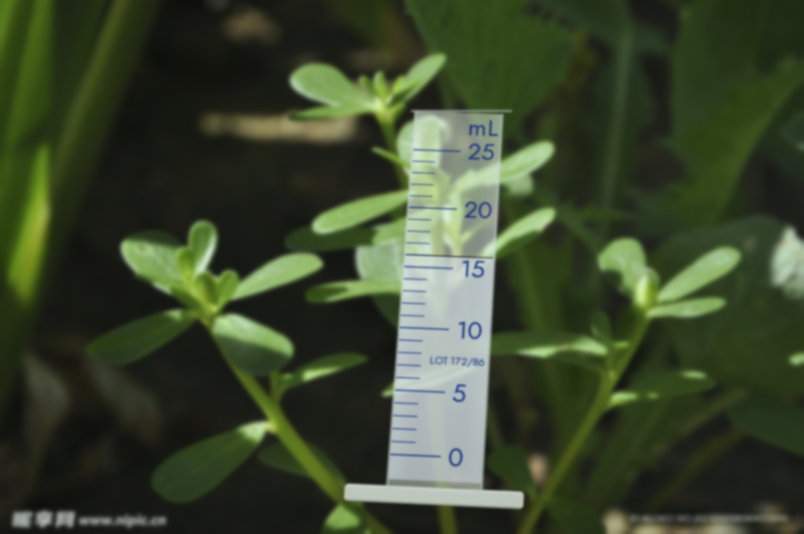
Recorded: mL 16
